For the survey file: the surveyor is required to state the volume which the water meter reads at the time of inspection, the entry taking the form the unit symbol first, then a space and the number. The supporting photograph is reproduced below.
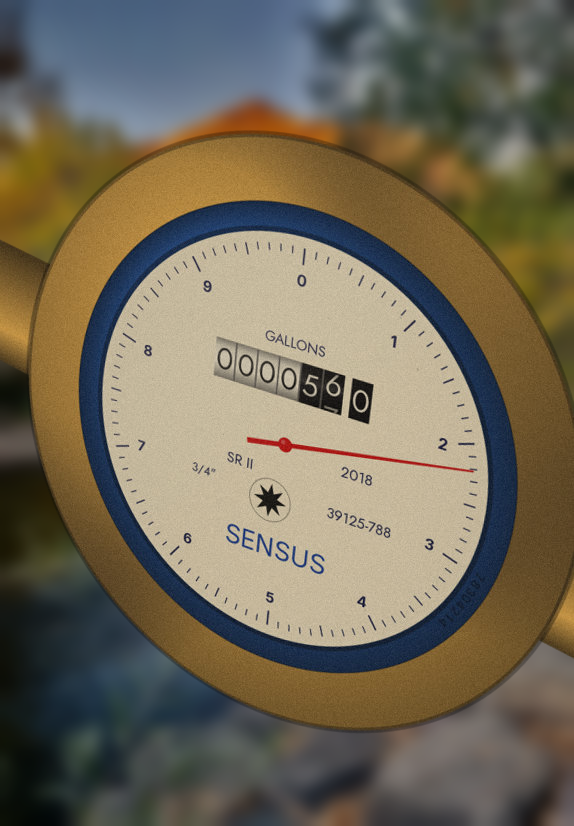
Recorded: gal 562.2
